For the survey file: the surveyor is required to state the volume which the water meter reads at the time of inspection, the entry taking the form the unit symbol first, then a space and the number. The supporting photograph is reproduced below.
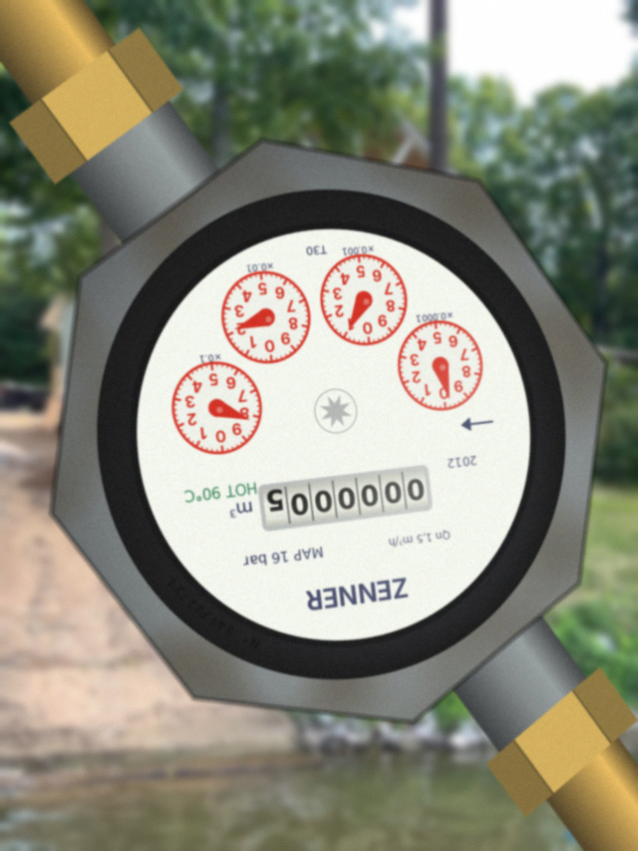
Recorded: m³ 4.8209
